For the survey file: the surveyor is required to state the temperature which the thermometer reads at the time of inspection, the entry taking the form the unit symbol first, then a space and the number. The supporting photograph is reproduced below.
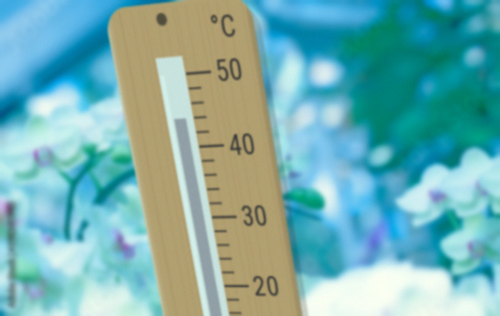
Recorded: °C 44
